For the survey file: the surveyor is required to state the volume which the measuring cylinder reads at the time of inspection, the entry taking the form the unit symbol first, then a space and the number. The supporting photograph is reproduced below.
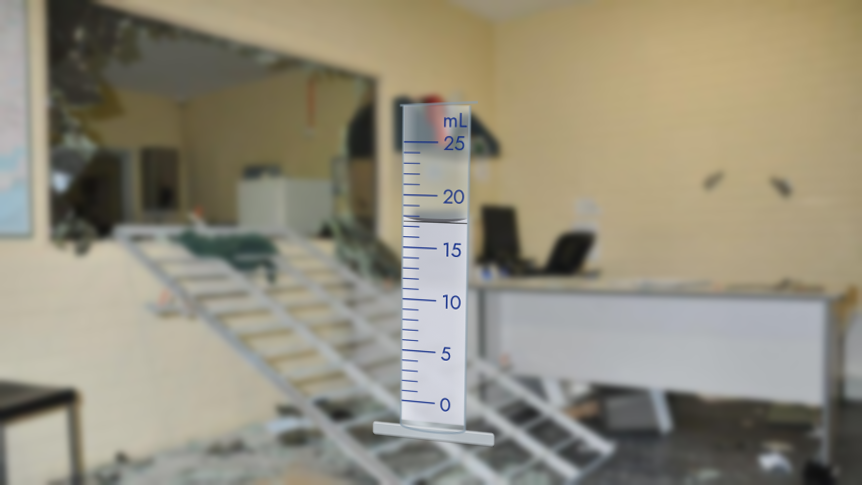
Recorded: mL 17.5
